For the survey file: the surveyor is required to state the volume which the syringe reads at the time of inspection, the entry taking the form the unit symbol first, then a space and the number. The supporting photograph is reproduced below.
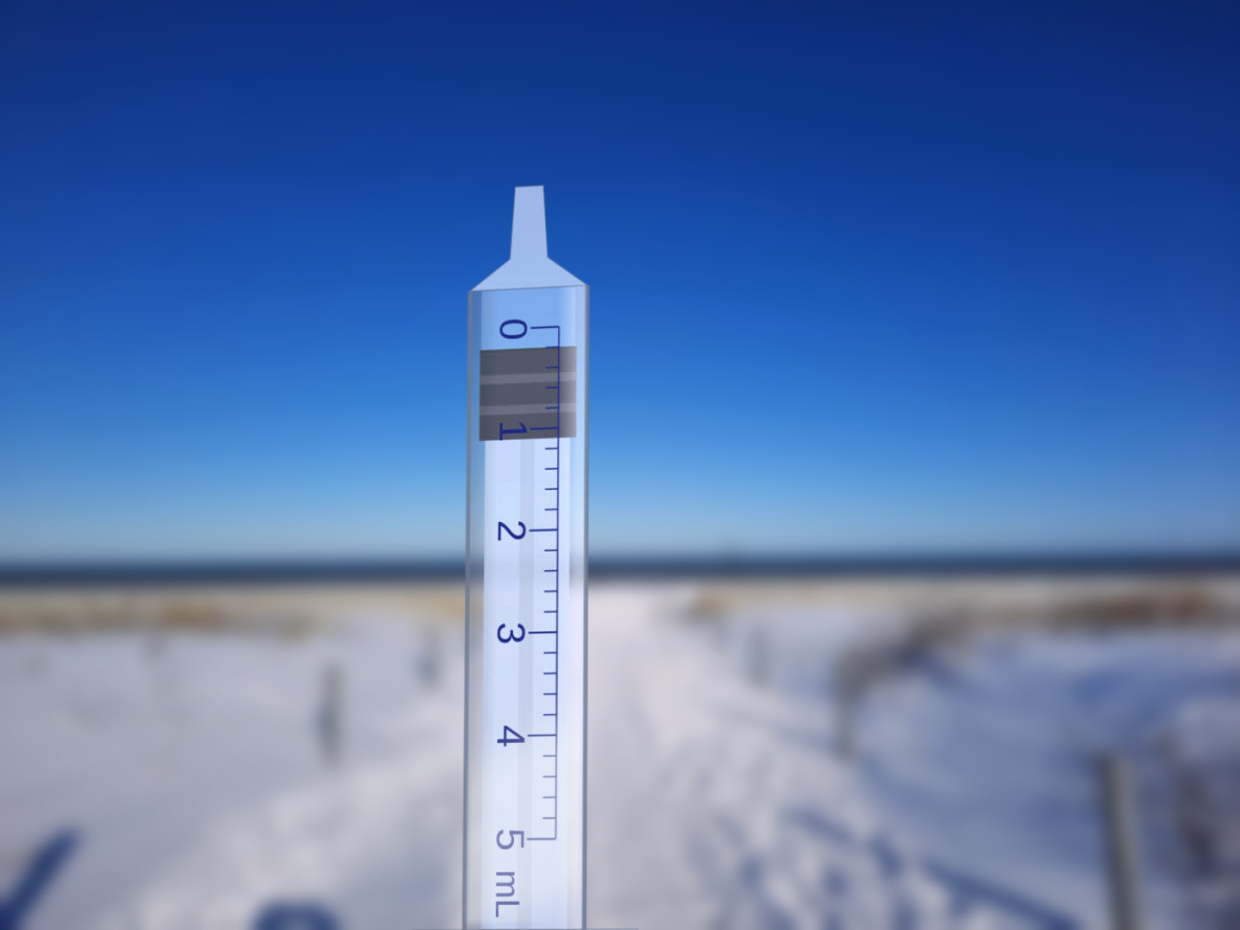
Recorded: mL 0.2
